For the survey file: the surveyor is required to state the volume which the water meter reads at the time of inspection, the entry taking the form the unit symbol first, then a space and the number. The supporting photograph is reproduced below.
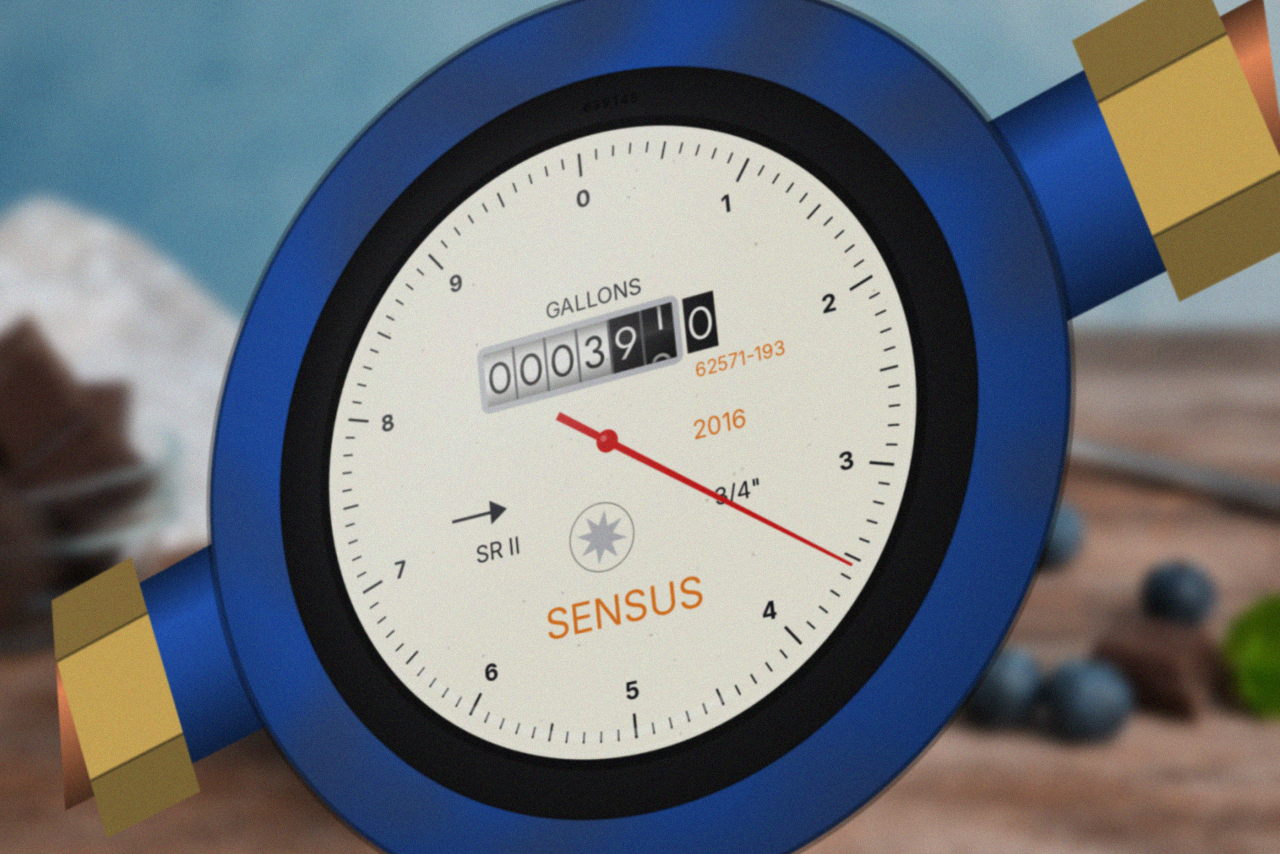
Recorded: gal 3913.5
